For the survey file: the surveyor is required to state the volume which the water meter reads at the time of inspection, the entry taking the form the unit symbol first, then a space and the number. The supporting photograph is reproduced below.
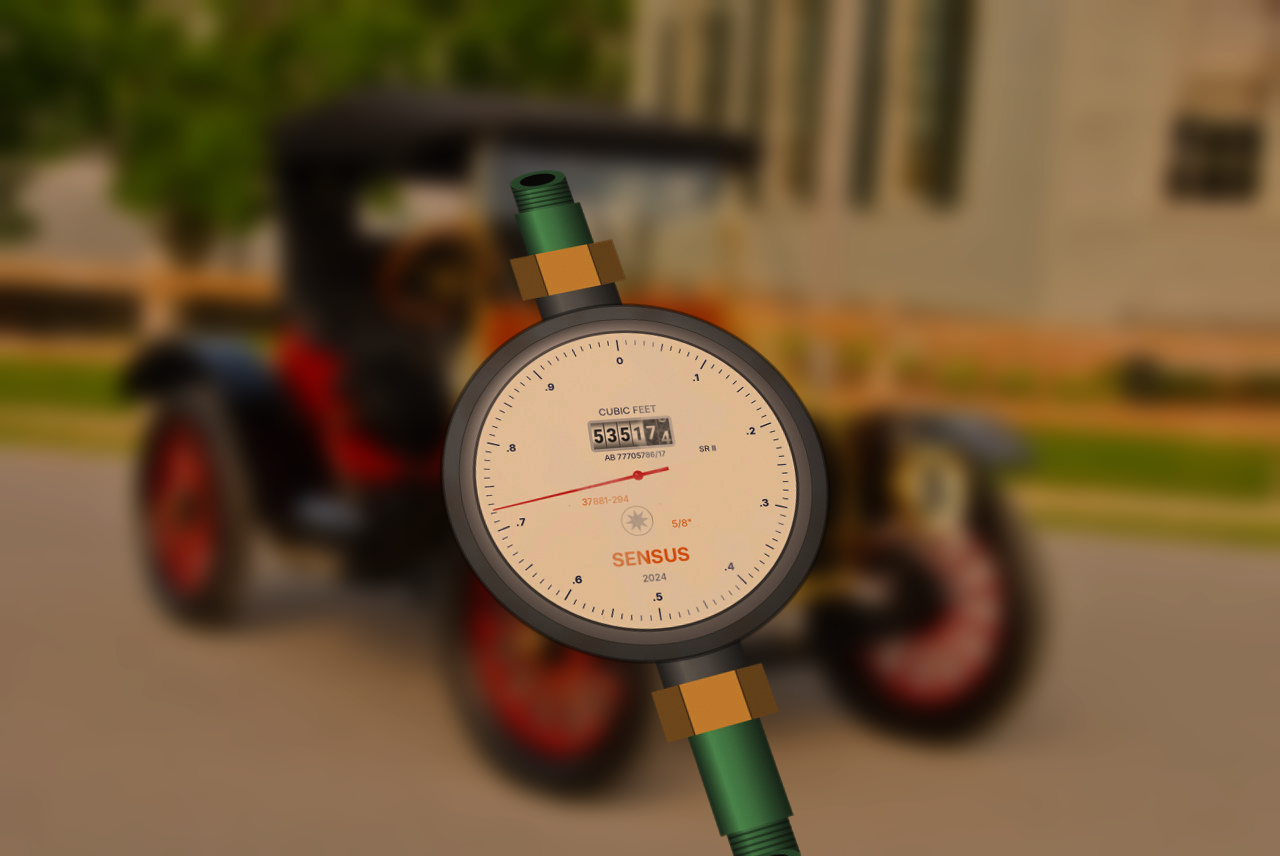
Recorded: ft³ 535173.72
